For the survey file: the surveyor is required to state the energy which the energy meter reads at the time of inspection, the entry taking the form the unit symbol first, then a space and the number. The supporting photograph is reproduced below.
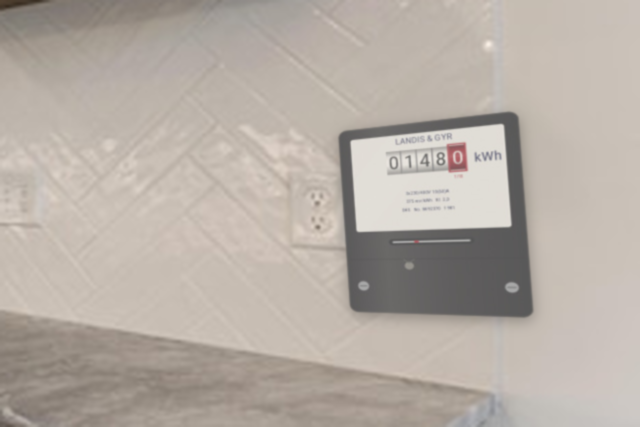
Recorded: kWh 148.0
